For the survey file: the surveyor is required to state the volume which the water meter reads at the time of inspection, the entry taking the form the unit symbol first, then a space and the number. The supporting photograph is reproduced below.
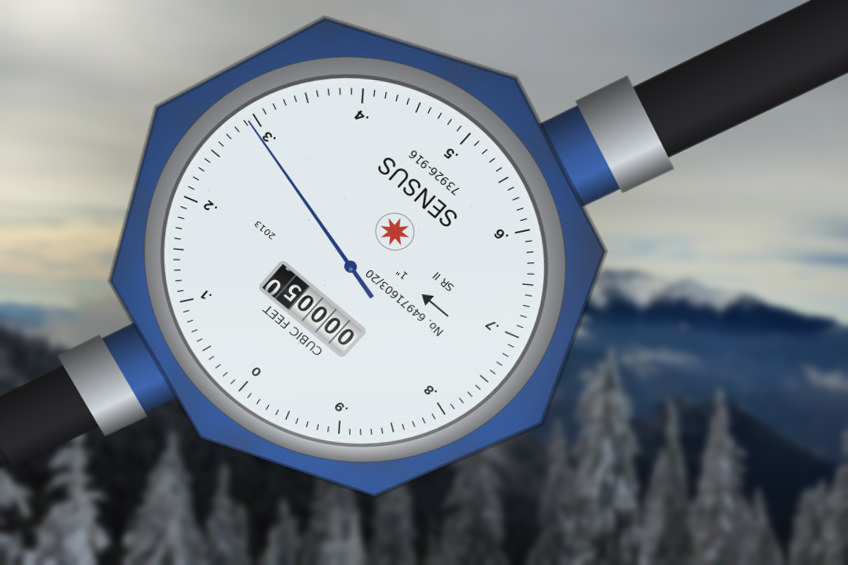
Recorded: ft³ 50.29
